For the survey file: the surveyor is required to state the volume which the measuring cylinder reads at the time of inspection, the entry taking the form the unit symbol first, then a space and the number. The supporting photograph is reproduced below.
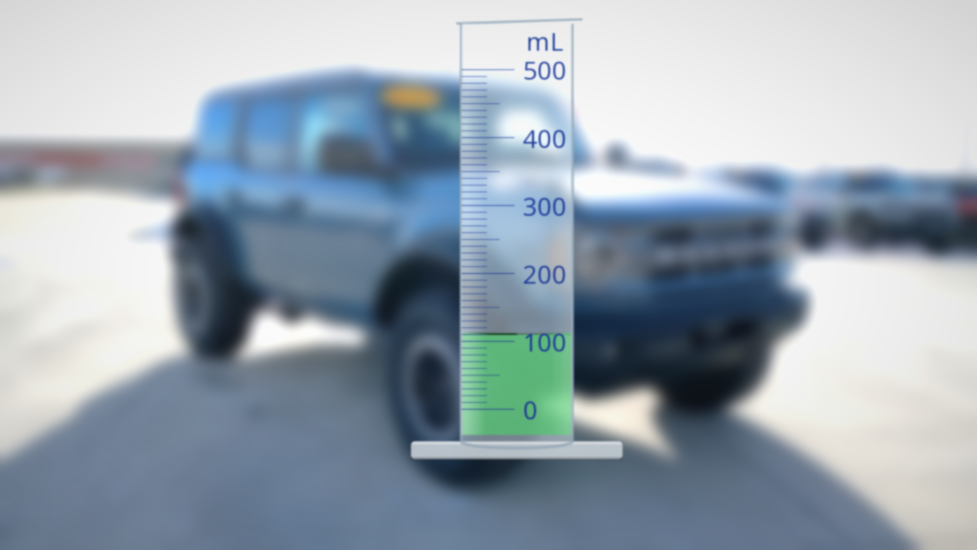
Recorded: mL 110
